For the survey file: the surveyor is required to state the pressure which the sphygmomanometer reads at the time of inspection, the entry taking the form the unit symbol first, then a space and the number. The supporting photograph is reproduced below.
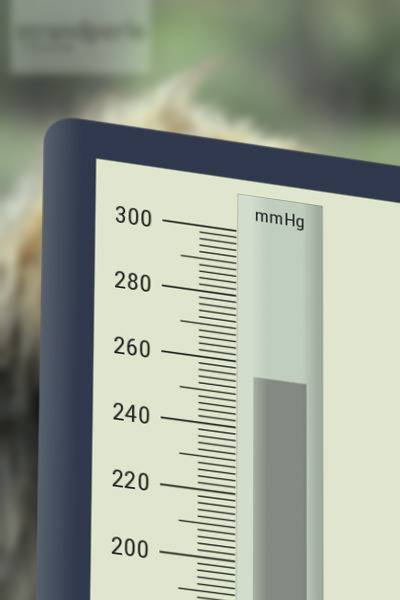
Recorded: mmHg 256
